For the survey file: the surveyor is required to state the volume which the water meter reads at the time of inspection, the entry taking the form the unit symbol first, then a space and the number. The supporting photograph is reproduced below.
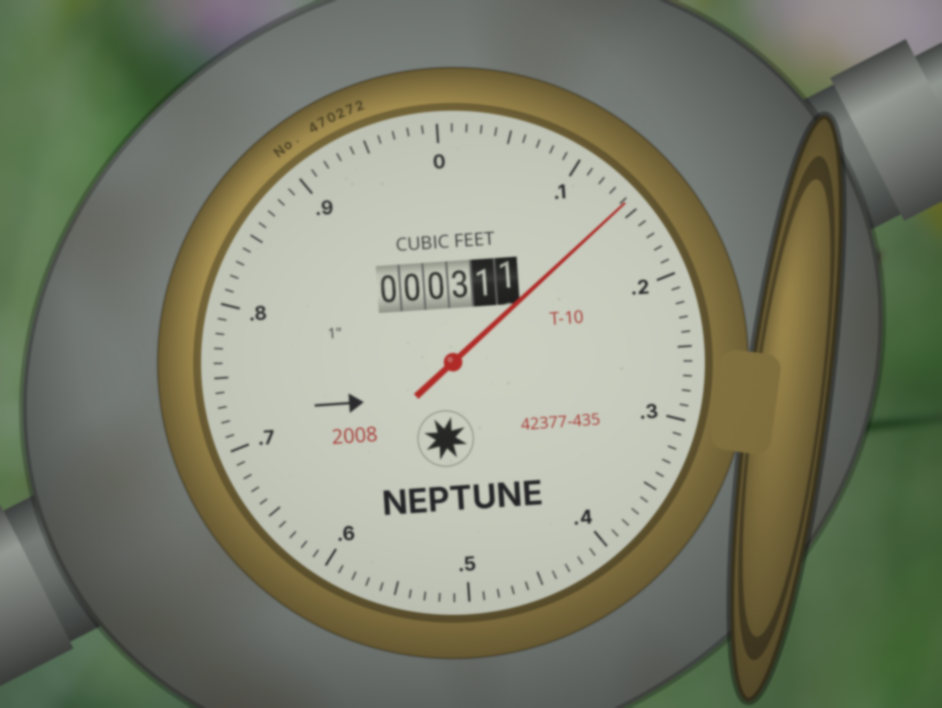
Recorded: ft³ 311.14
